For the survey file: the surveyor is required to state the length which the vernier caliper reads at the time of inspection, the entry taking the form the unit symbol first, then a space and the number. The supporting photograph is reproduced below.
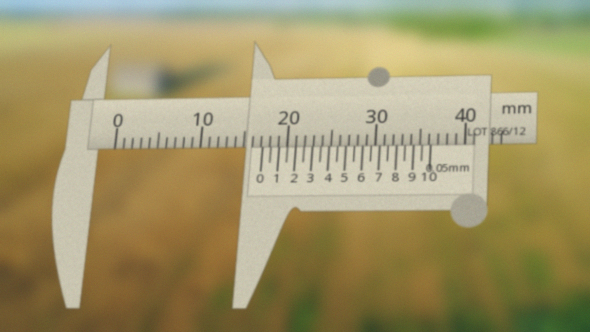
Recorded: mm 17.2
